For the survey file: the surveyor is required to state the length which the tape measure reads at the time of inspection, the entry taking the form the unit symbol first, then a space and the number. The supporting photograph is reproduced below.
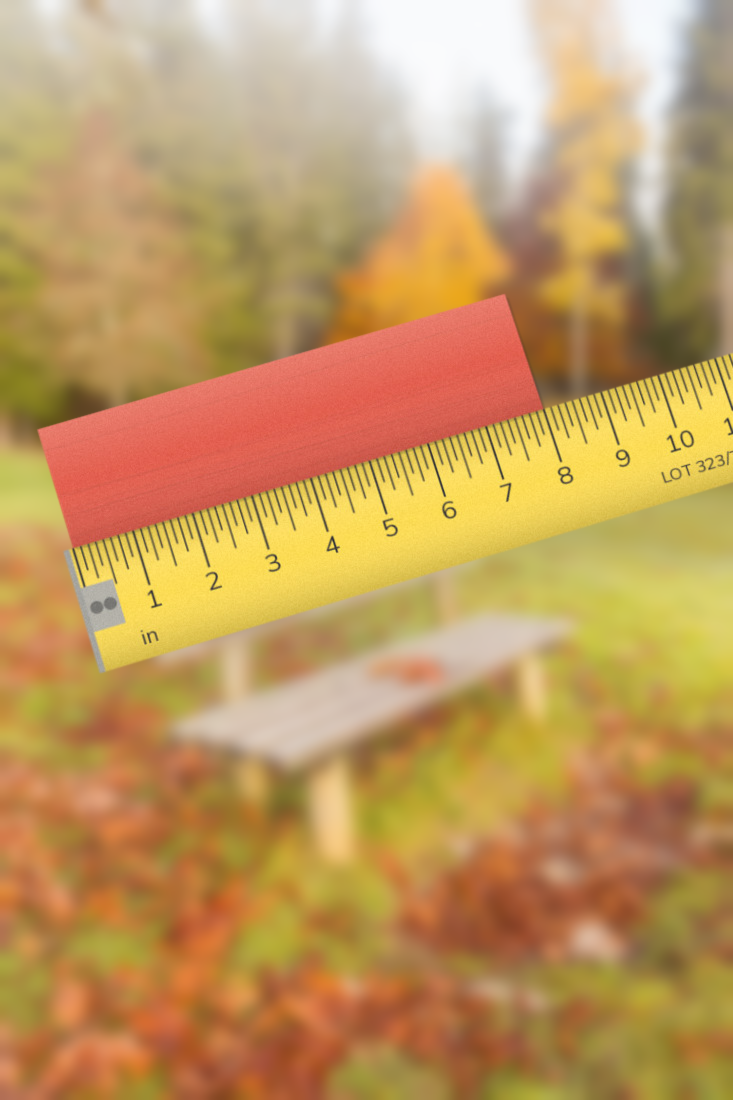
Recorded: in 8
